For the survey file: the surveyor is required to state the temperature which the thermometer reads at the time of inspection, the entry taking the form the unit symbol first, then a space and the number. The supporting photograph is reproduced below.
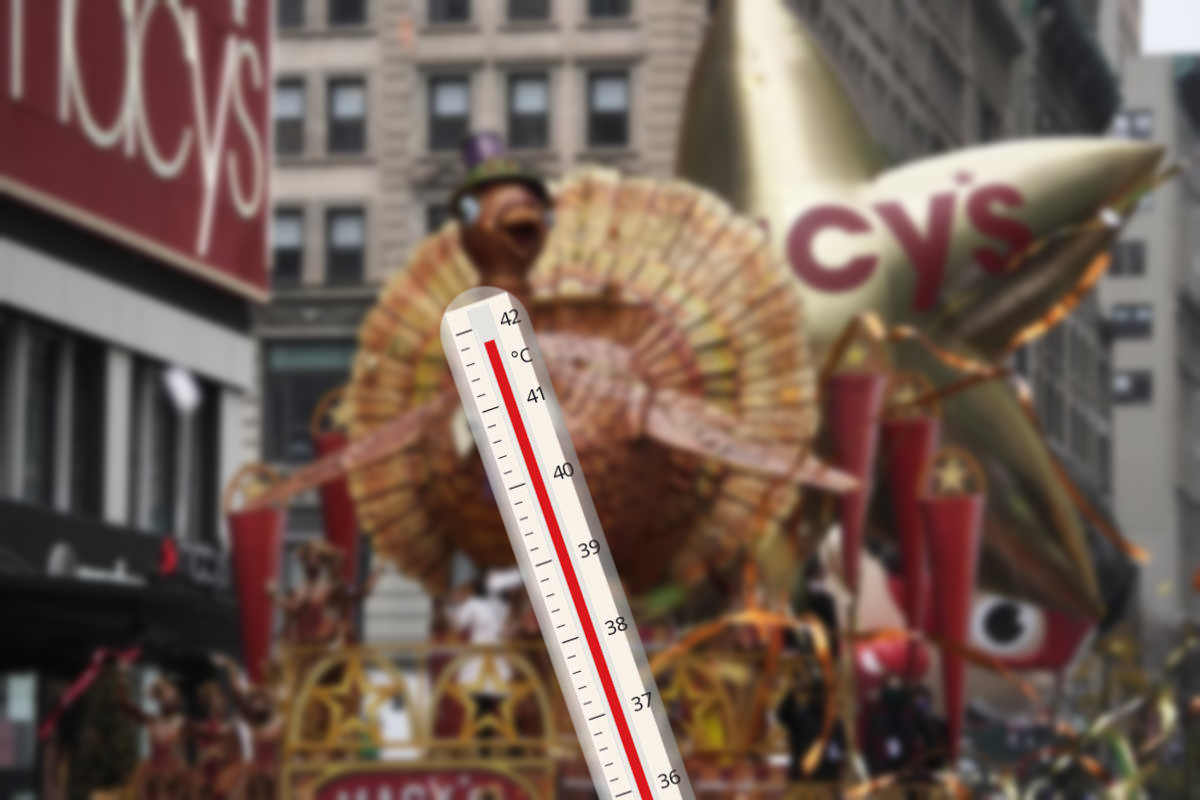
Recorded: °C 41.8
